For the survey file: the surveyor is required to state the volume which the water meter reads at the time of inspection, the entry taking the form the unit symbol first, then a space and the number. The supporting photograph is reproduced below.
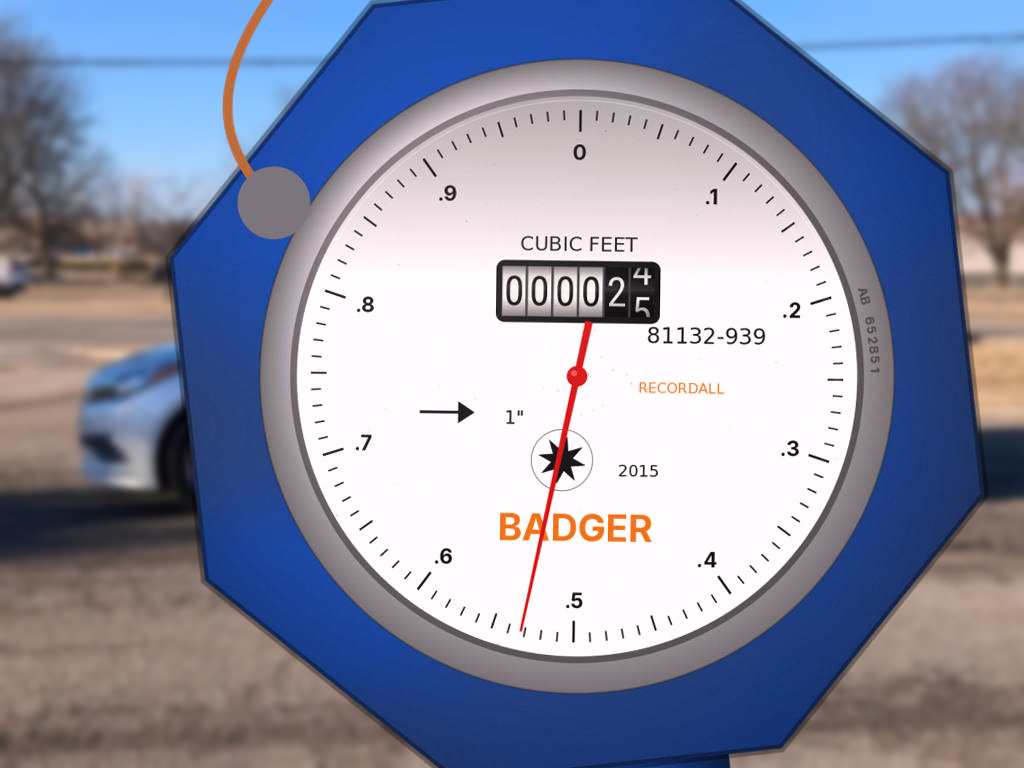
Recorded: ft³ 24.53
